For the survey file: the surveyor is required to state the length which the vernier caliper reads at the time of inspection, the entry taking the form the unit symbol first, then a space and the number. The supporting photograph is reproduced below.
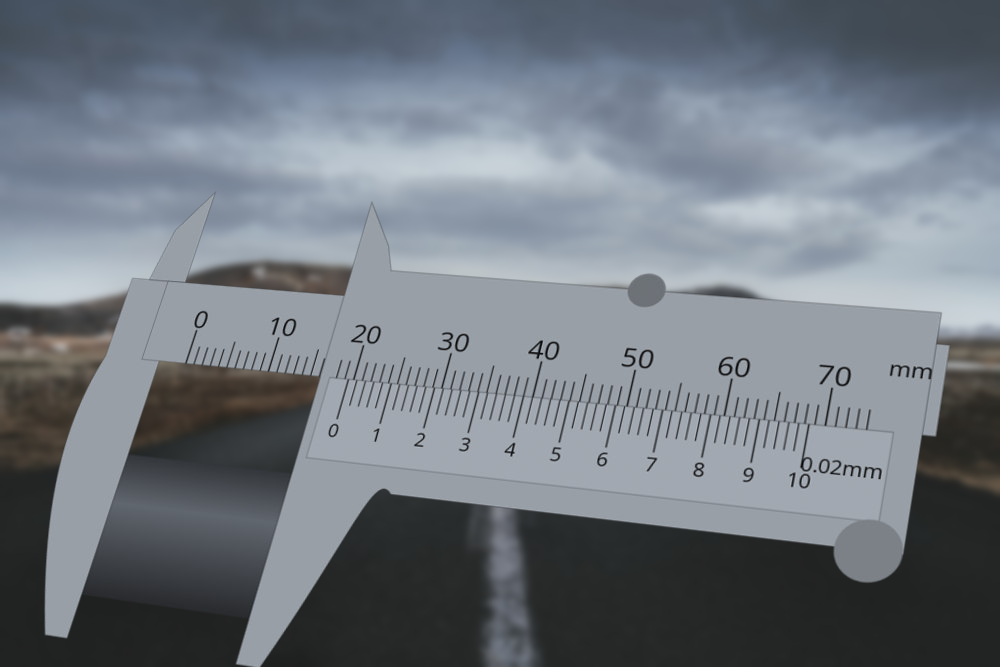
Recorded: mm 19.4
